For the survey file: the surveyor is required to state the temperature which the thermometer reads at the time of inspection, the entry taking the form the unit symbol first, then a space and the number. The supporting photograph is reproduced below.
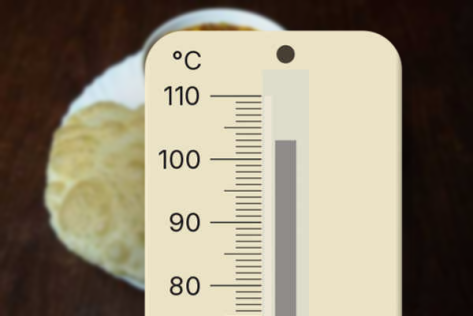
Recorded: °C 103
